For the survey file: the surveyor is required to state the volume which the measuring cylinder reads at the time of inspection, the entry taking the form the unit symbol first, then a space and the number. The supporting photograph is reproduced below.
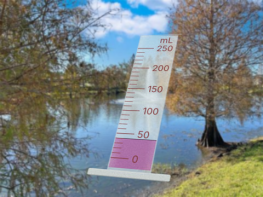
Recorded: mL 40
